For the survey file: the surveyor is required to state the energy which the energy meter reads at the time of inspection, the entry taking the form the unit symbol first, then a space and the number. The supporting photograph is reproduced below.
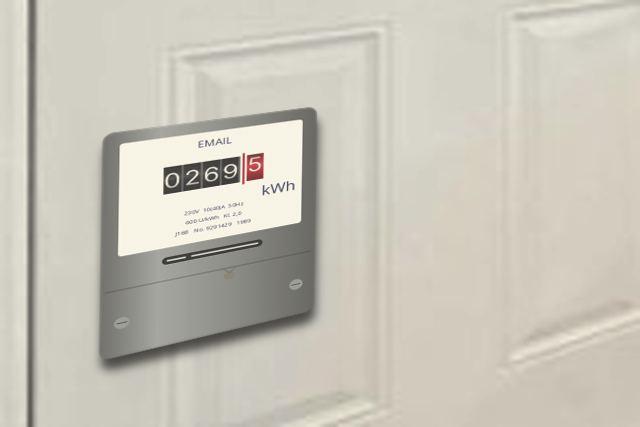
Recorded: kWh 269.5
